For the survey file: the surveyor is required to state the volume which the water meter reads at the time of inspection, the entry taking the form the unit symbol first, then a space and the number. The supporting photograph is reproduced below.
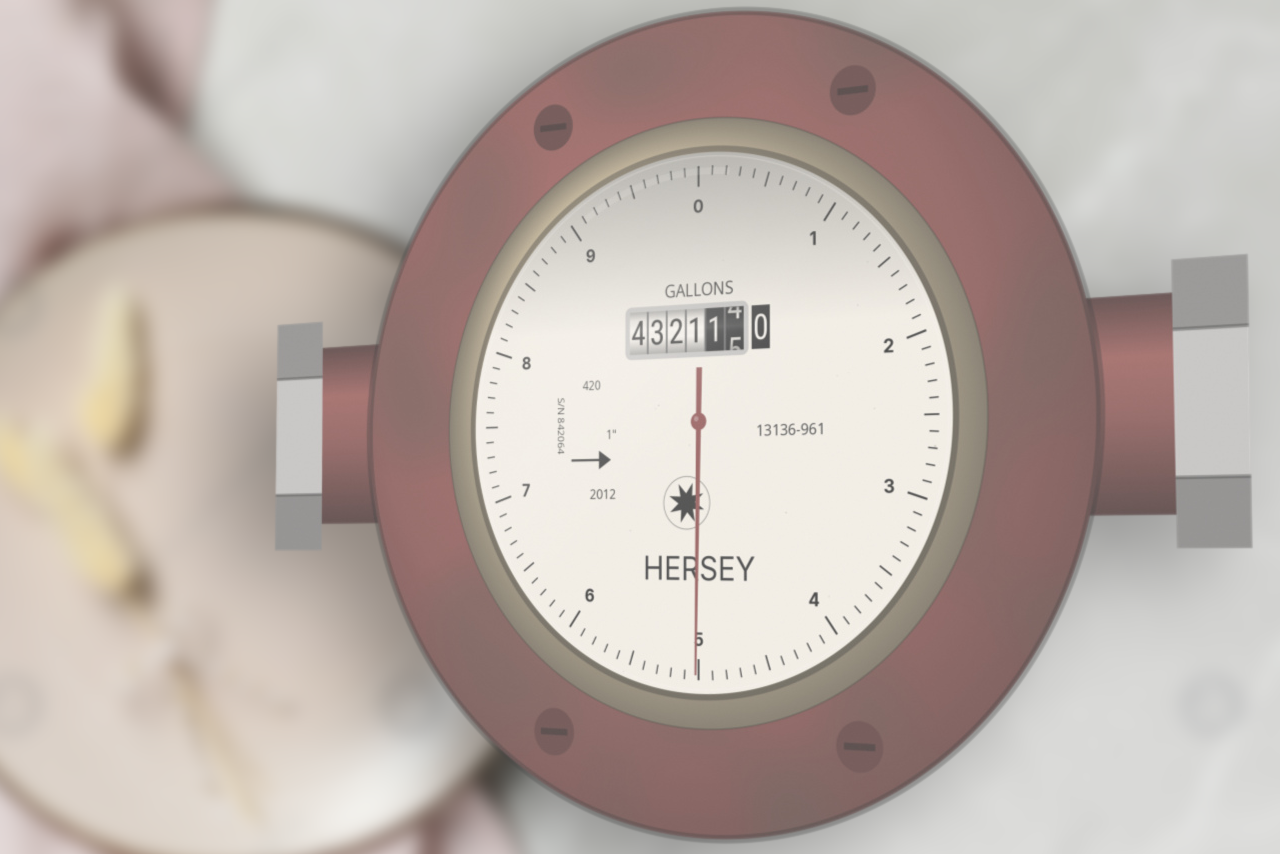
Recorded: gal 4321145.0
